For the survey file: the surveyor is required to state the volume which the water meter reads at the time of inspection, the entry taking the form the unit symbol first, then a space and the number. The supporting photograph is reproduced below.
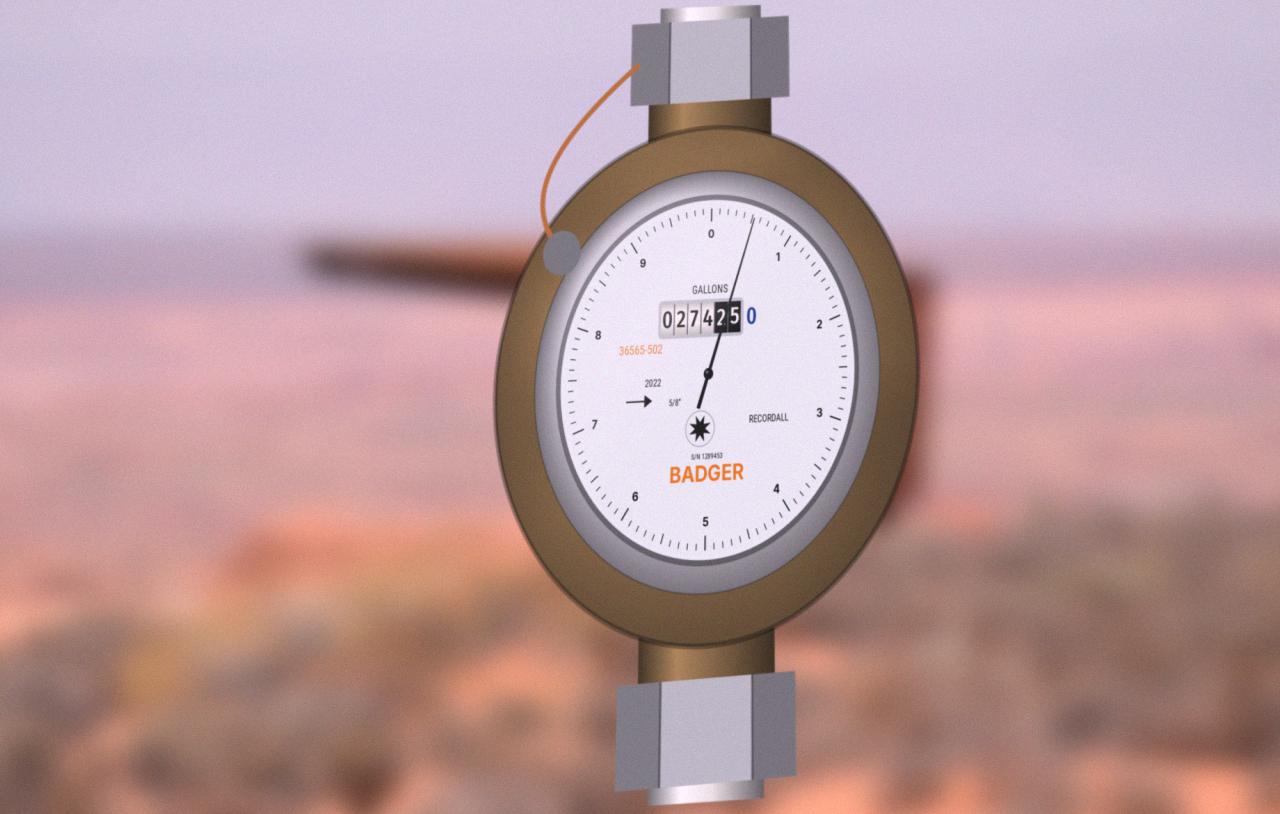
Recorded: gal 274250.5
